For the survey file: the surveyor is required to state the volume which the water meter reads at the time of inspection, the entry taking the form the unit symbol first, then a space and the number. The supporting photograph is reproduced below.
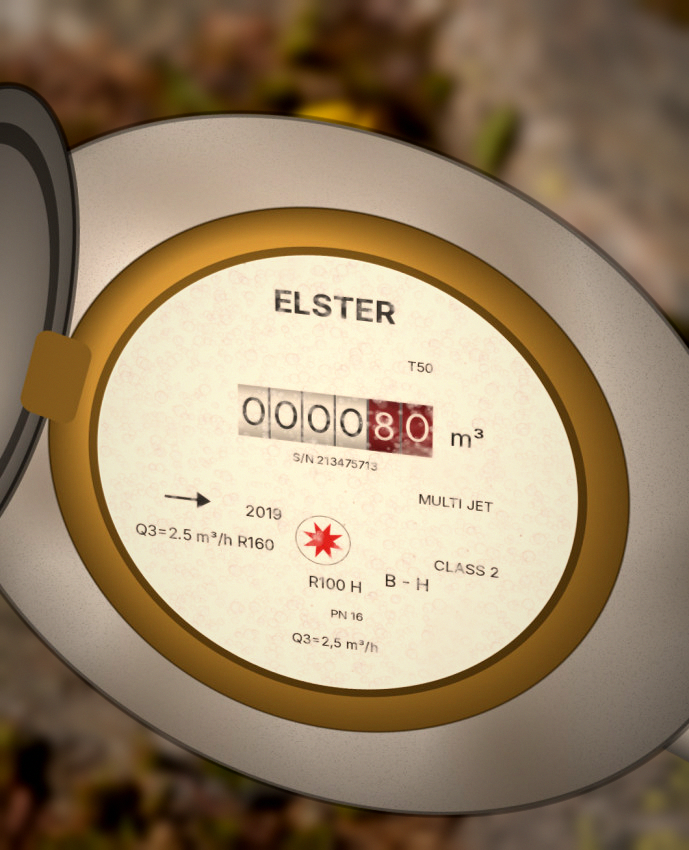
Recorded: m³ 0.80
